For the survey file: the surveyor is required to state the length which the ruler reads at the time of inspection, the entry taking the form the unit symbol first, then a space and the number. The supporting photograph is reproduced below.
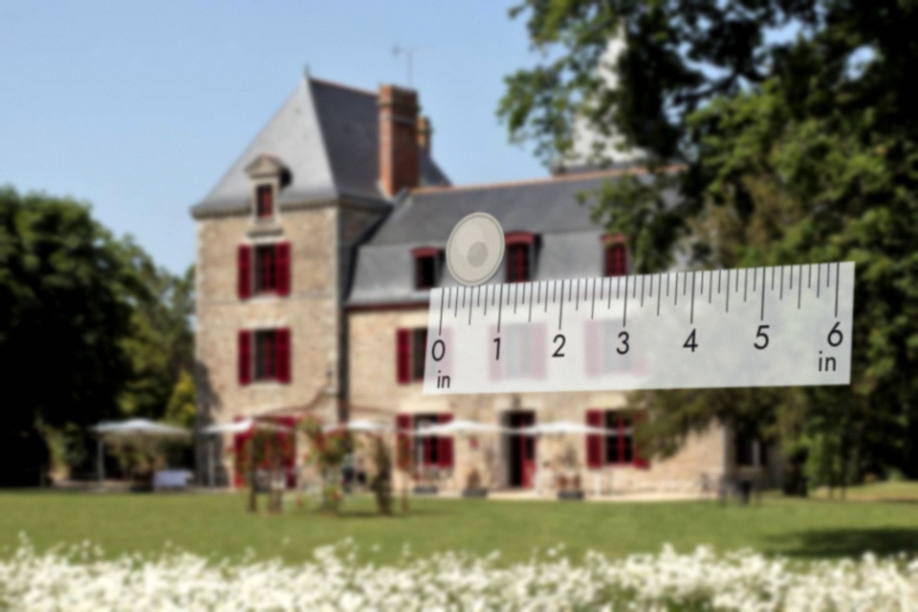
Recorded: in 1
